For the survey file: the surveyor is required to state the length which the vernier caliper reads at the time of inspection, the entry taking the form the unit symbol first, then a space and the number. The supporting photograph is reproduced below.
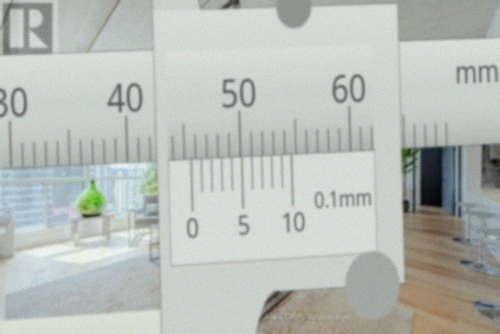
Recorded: mm 45.6
